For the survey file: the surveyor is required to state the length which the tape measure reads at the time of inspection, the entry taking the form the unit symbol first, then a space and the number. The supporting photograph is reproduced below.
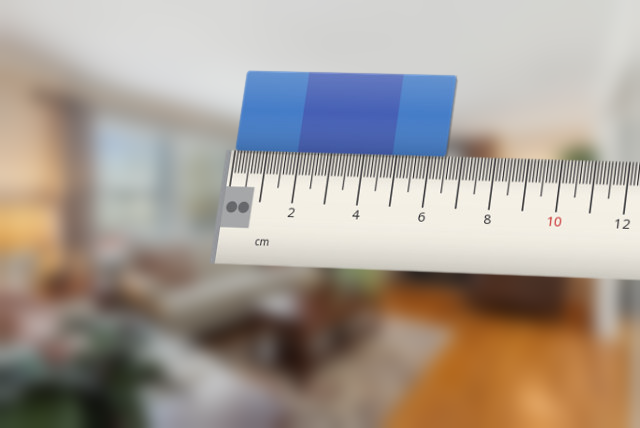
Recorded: cm 6.5
